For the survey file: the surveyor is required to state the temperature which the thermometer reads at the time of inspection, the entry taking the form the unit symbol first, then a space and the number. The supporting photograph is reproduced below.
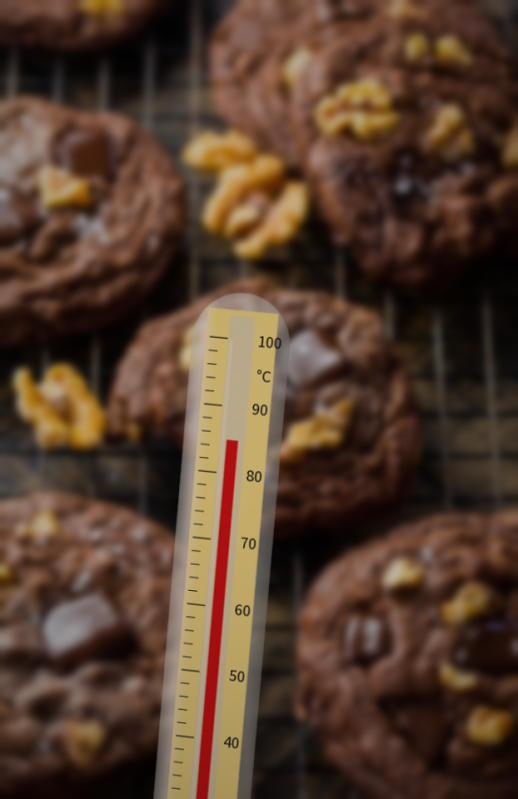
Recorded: °C 85
